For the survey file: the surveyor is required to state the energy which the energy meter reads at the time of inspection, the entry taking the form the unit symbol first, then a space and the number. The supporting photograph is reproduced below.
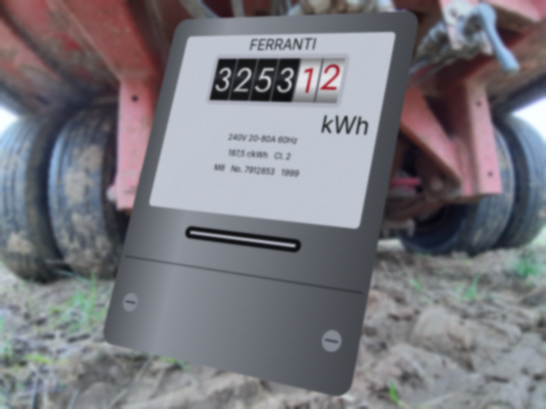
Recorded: kWh 3253.12
